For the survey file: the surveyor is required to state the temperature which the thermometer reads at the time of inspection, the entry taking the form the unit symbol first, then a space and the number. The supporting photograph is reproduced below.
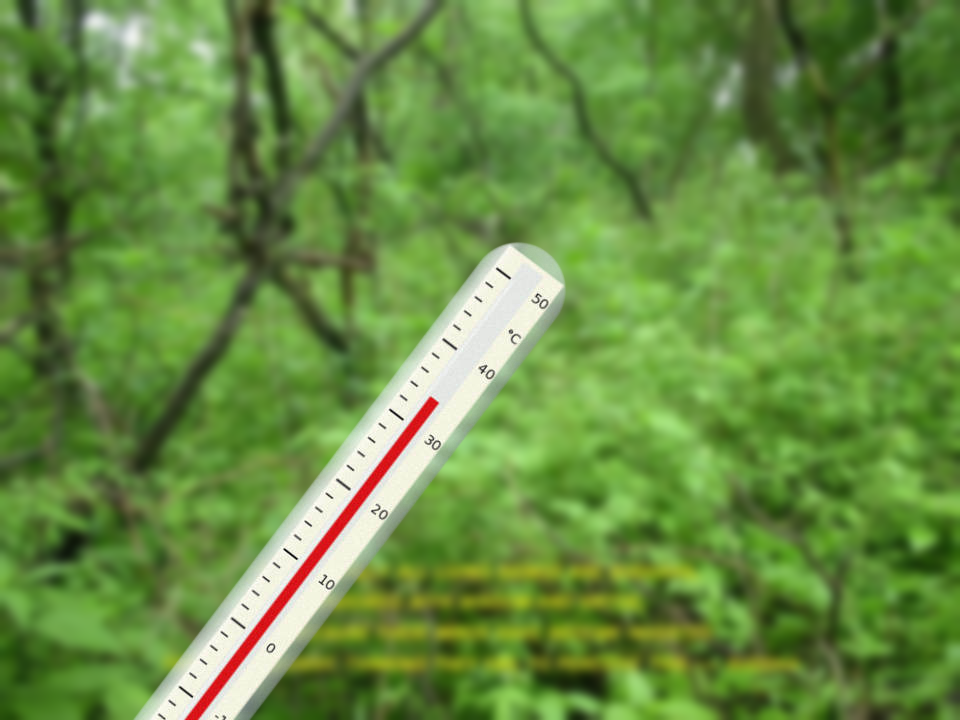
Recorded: °C 34
